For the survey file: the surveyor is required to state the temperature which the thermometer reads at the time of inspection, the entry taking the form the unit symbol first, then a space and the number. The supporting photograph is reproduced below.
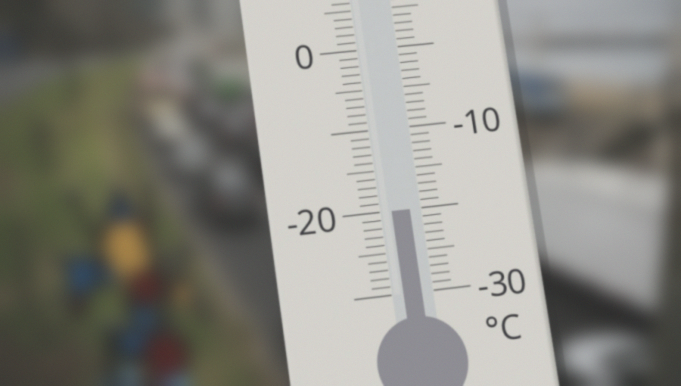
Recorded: °C -20
